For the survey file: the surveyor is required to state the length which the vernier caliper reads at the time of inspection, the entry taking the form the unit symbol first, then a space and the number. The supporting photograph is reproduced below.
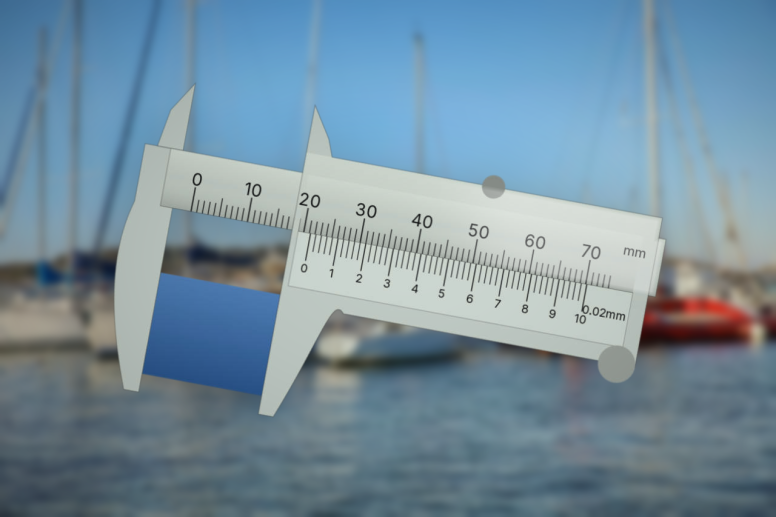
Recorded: mm 21.2
